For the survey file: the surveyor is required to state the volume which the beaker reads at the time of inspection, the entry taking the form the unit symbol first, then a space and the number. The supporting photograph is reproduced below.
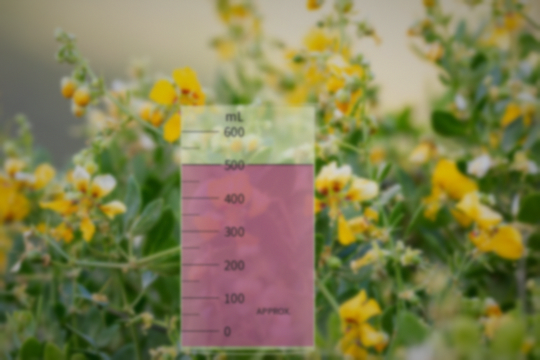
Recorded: mL 500
